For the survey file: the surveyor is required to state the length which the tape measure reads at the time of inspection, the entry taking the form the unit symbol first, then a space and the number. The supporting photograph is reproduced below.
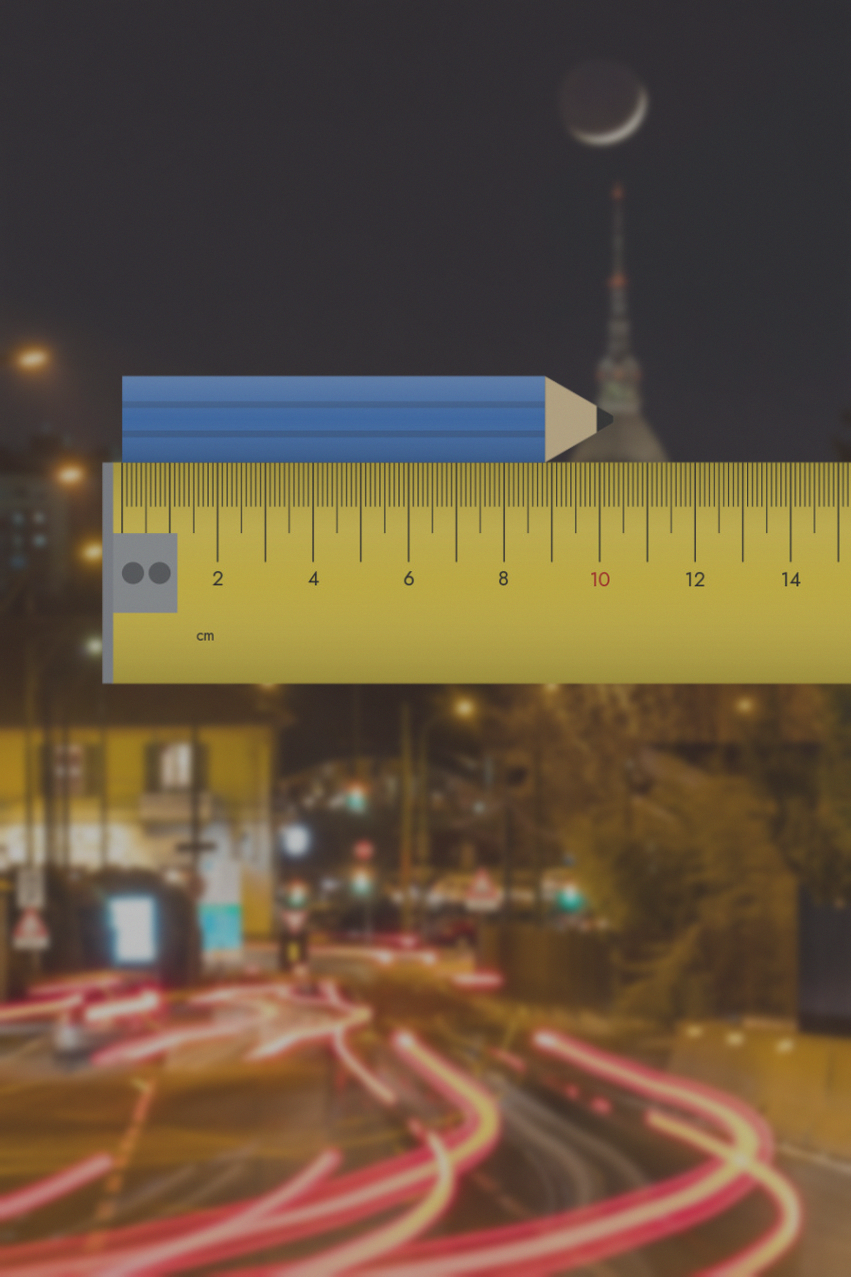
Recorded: cm 10.3
